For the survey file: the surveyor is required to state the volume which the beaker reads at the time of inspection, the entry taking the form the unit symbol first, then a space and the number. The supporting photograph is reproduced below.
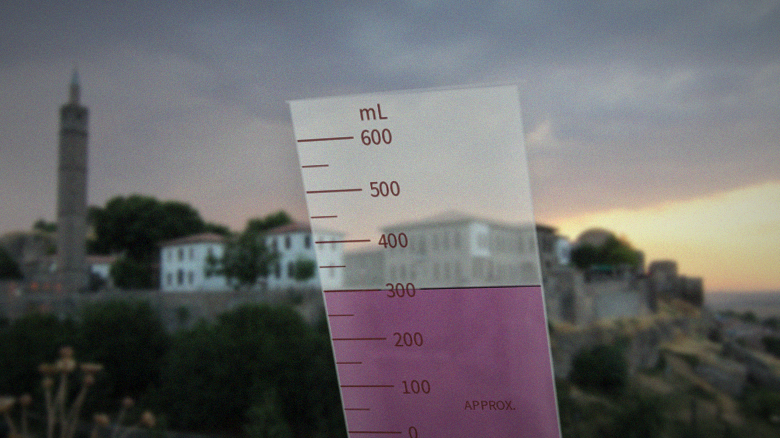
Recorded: mL 300
